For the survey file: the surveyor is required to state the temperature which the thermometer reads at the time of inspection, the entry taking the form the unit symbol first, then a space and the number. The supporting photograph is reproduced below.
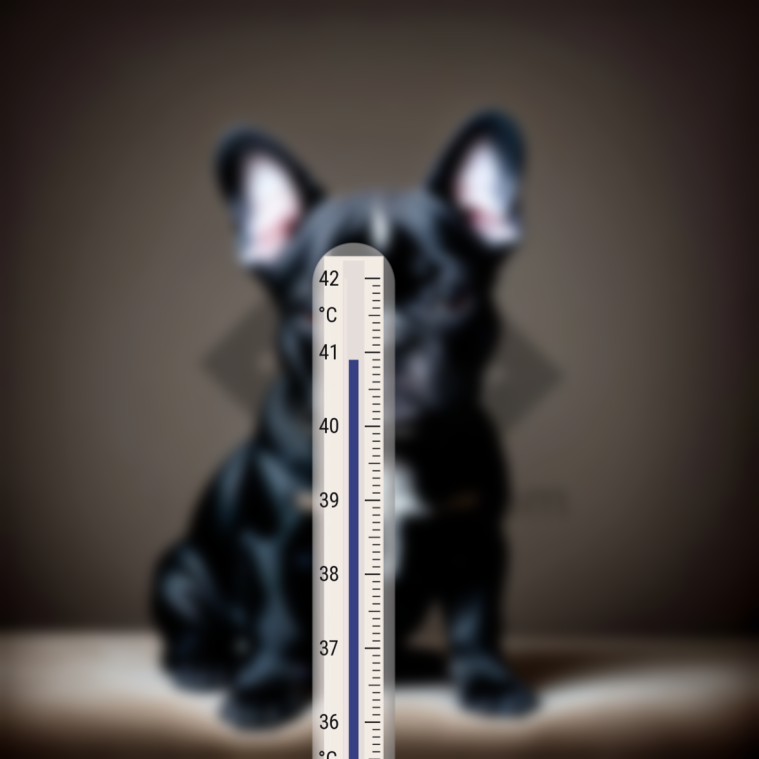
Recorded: °C 40.9
